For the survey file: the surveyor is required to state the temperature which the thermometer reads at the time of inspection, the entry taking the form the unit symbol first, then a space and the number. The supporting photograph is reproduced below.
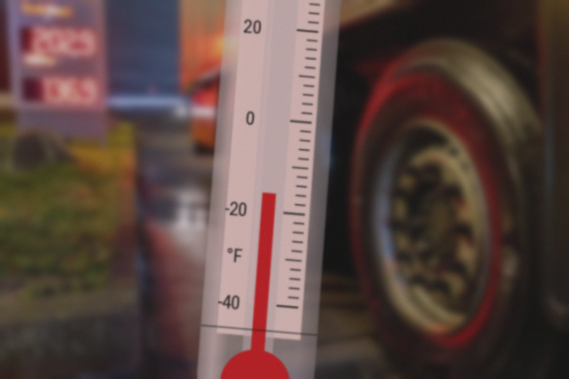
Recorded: °F -16
